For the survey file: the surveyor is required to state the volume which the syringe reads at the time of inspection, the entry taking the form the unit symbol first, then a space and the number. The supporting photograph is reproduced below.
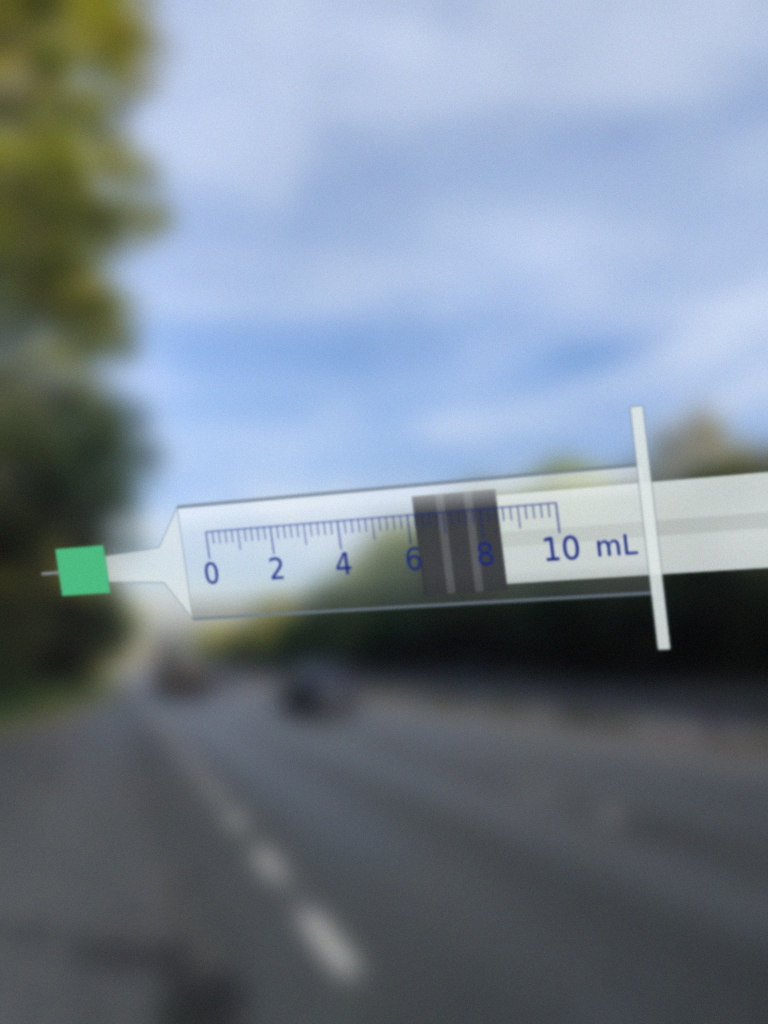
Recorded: mL 6.2
